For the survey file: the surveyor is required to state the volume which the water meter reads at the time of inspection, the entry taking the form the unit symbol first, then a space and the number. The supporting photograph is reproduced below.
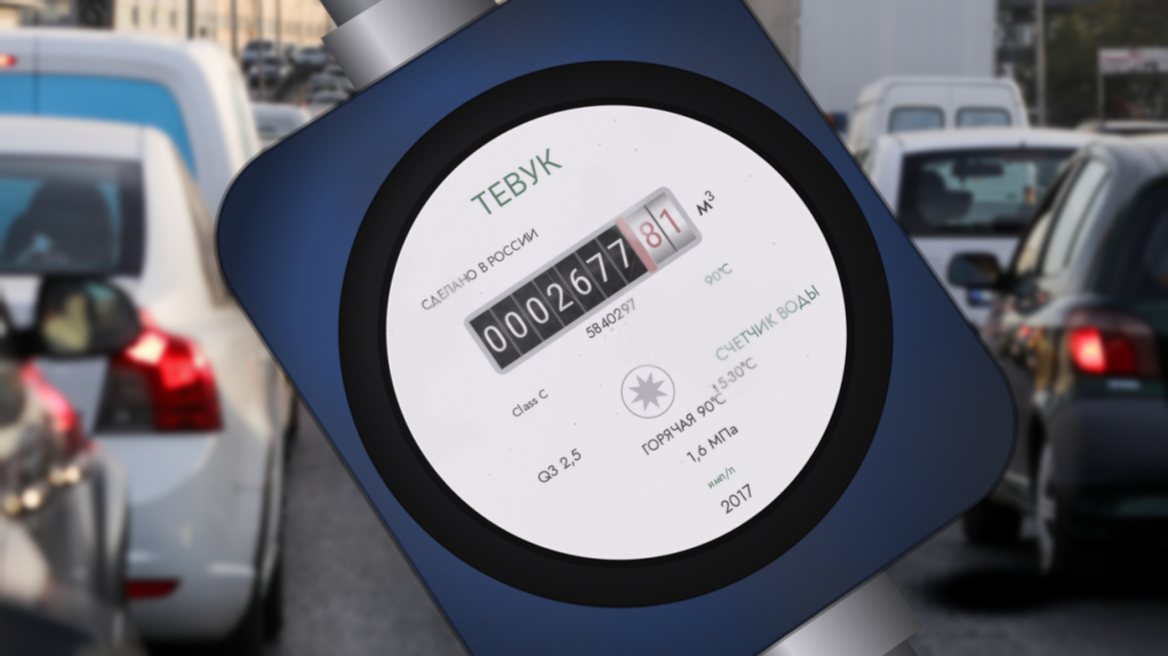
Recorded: m³ 2677.81
